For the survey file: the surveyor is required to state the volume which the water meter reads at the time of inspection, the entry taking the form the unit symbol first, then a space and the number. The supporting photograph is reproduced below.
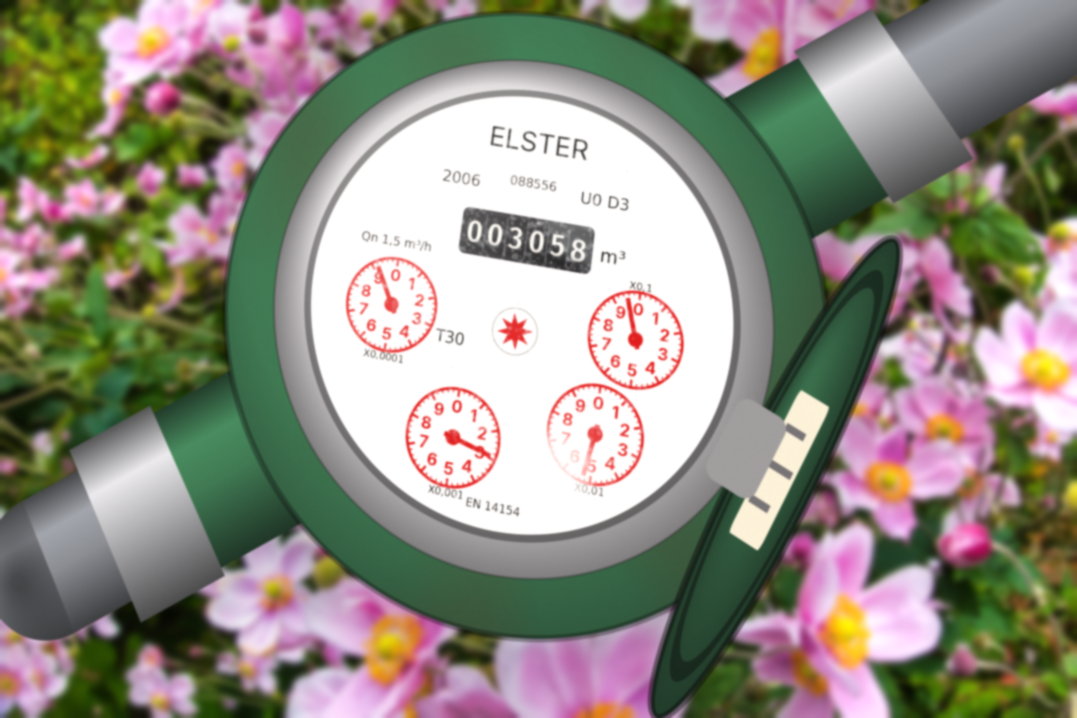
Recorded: m³ 3057.9529
